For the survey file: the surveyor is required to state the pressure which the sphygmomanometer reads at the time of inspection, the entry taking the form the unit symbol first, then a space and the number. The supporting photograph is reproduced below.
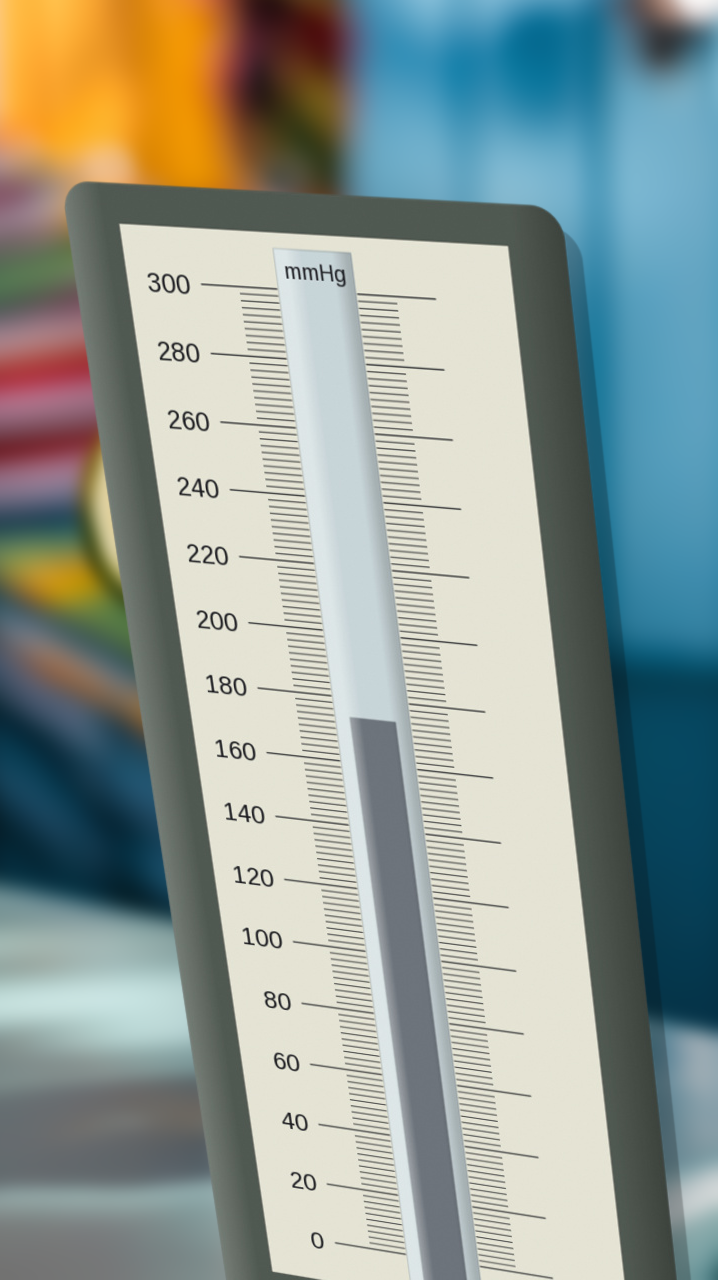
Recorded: mmHg 174
